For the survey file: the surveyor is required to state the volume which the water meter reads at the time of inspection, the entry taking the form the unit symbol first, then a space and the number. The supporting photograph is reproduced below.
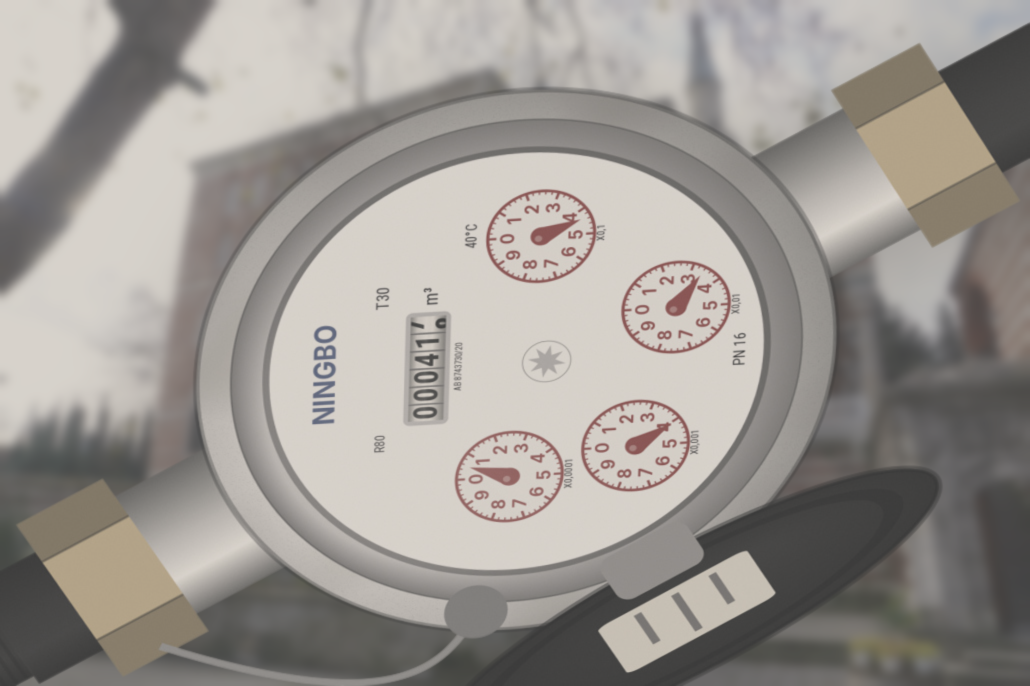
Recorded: m³ 417.4340
